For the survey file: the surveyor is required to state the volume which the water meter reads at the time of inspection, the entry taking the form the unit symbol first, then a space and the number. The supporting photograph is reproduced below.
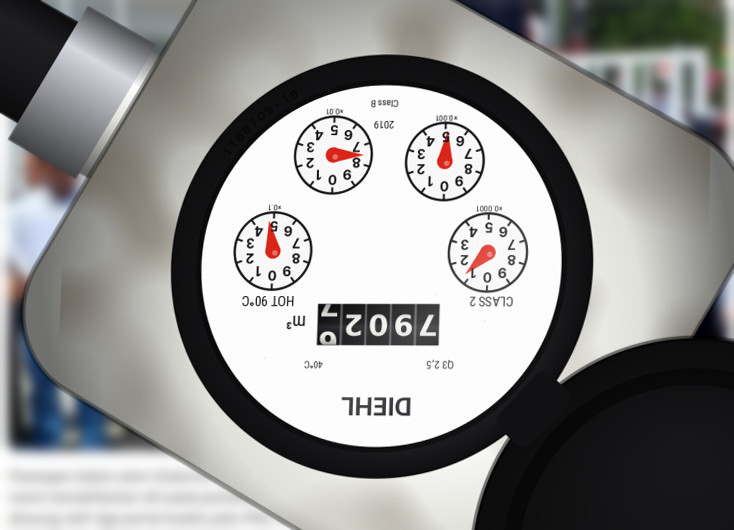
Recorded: m³ 79026.4751
